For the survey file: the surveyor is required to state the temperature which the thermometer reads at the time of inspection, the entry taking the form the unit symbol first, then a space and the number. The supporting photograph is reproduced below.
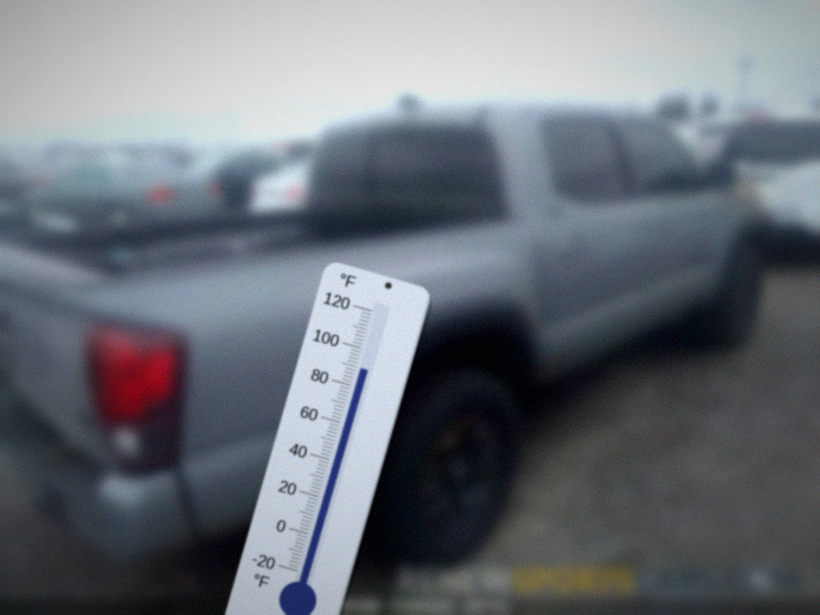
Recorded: °F 90
